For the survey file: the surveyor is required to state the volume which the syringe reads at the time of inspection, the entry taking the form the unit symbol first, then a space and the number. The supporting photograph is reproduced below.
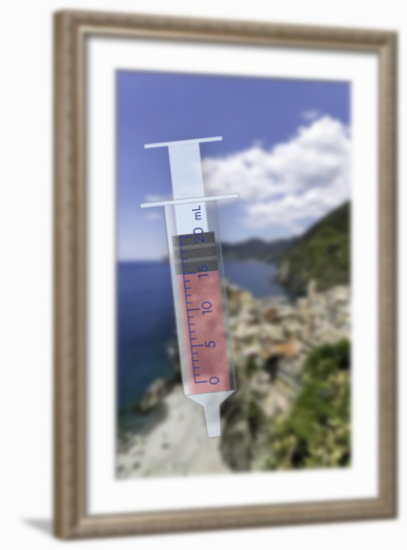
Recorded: mL 15
